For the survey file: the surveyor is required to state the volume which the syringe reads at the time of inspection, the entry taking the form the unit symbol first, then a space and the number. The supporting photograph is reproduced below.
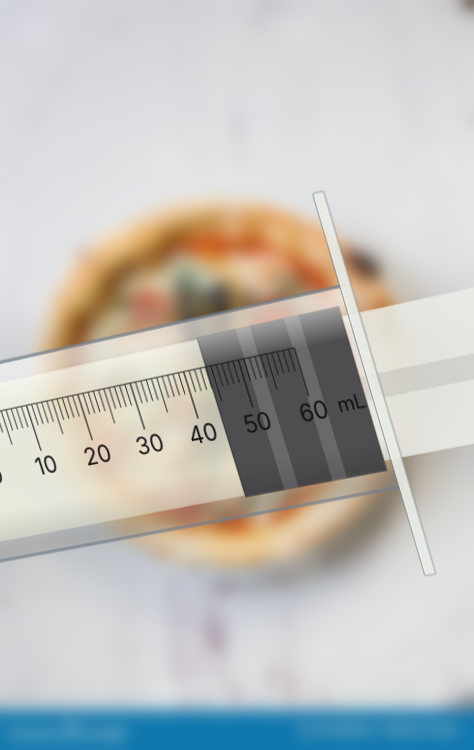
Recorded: mL 44
